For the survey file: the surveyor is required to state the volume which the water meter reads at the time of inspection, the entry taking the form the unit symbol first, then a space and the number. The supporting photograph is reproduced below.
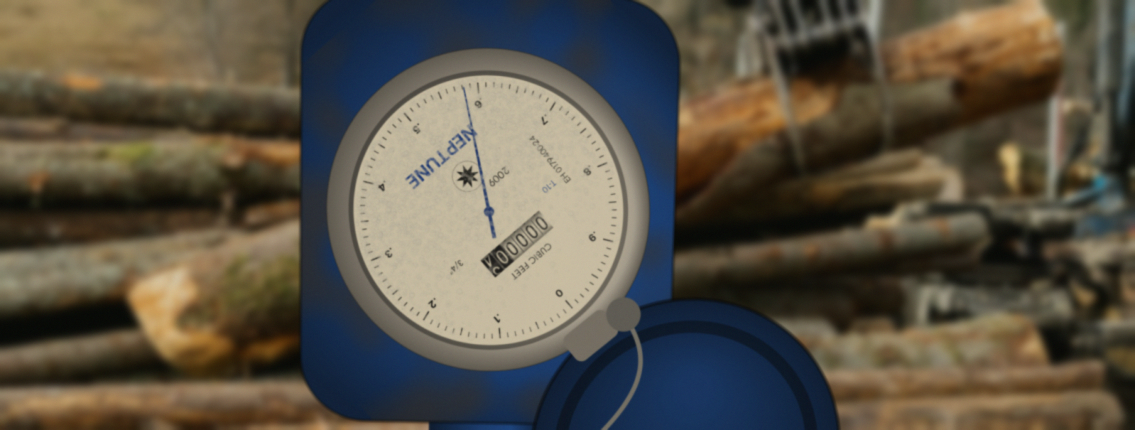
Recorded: ft³ 3.58
